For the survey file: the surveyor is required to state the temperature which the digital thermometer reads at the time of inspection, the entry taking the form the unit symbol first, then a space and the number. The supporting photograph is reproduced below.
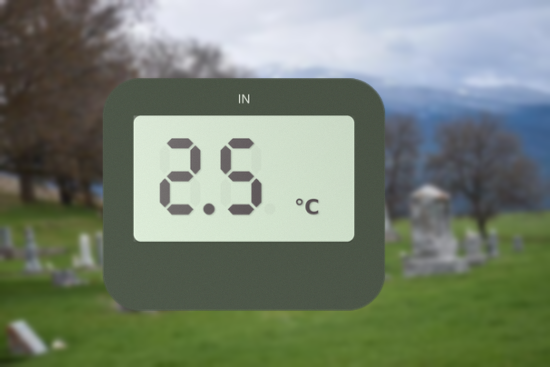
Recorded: °C 2.5
